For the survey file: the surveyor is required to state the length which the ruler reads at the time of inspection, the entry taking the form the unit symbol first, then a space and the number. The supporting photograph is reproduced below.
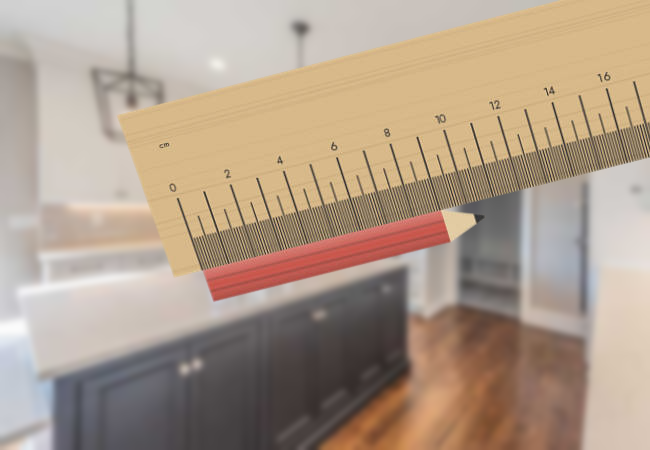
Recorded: cm 10.5
